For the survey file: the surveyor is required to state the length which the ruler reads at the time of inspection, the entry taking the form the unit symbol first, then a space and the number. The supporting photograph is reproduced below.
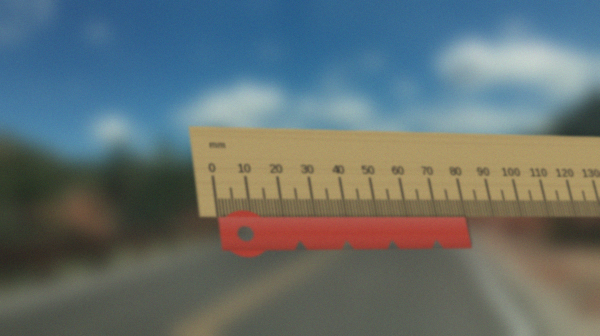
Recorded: mm 80
